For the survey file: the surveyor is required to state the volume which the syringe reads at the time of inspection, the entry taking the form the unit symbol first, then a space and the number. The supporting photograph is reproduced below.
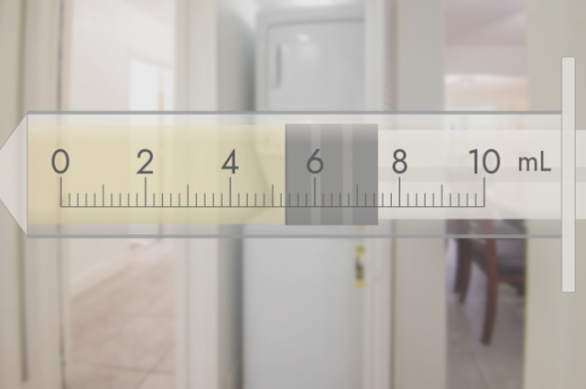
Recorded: mL 5.3
